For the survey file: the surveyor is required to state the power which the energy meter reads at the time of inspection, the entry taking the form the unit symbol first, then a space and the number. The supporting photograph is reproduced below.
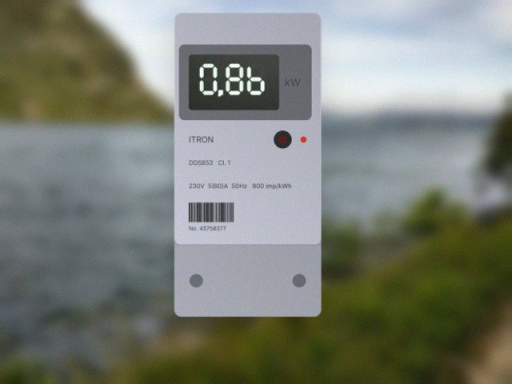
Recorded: kW 0.86
